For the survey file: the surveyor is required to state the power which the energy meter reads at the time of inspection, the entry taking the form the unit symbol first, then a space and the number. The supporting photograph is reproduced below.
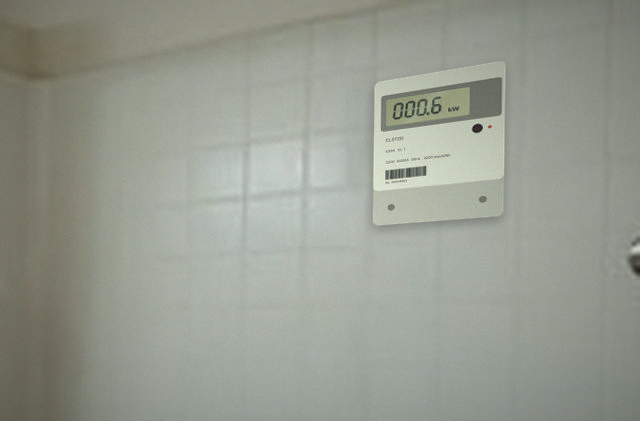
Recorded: kW 0.6
